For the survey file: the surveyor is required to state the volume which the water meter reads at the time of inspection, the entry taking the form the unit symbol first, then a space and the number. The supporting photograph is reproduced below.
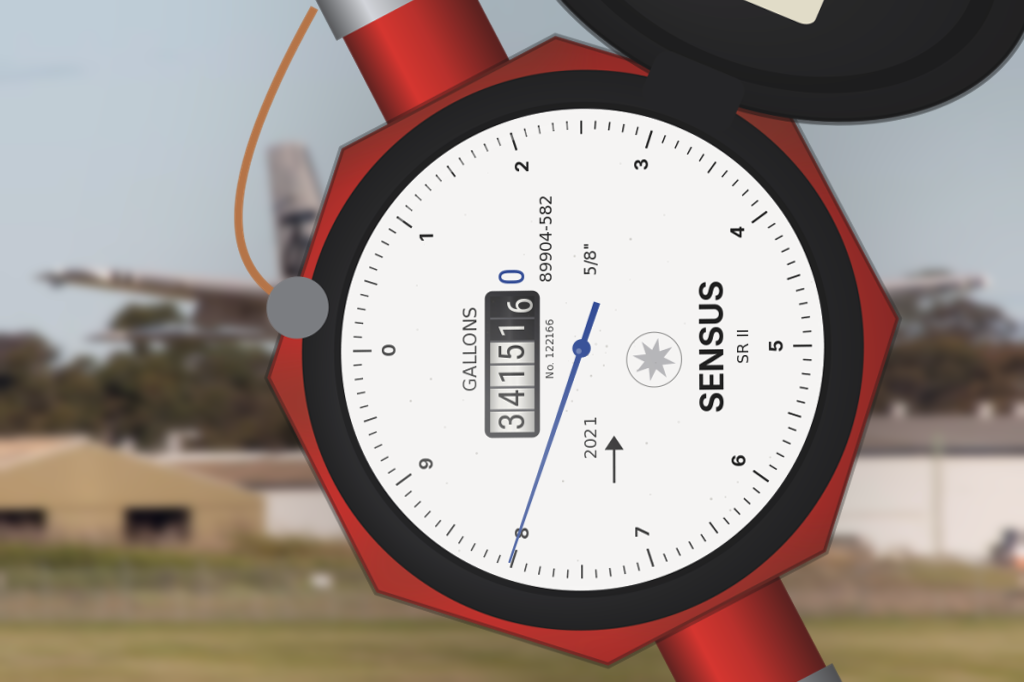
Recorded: gal 3415158.0
